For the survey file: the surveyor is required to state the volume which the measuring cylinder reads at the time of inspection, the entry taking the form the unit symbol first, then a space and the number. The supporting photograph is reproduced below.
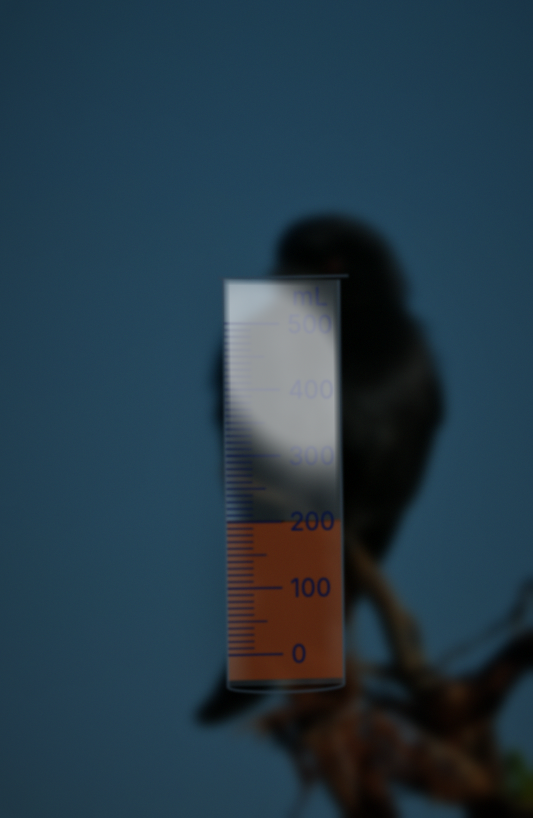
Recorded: mL 200
